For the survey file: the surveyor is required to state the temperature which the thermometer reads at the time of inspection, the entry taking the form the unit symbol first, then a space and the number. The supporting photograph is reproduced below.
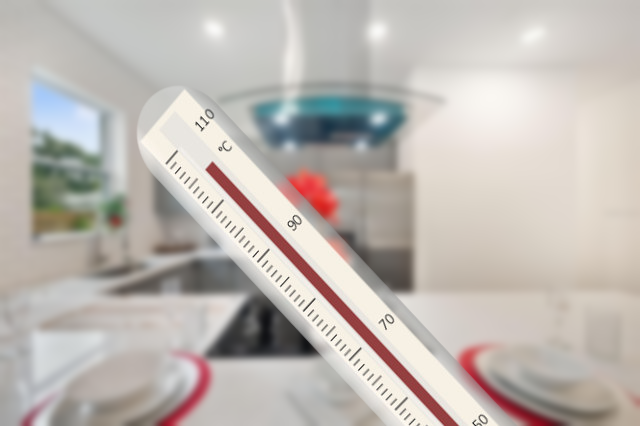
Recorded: °C 105
